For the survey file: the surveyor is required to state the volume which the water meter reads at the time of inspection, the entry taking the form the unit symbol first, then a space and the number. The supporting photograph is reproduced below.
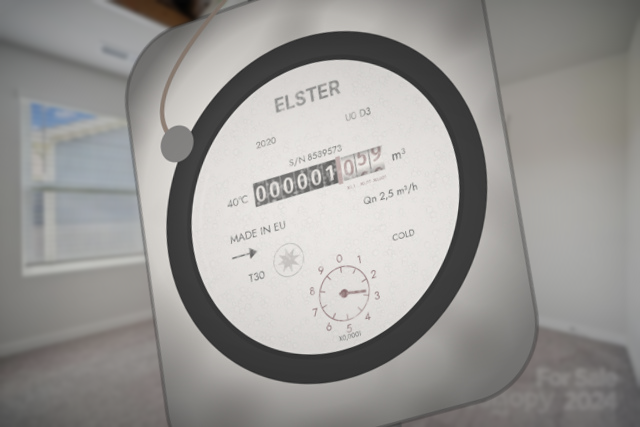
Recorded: m³ 1.0592
